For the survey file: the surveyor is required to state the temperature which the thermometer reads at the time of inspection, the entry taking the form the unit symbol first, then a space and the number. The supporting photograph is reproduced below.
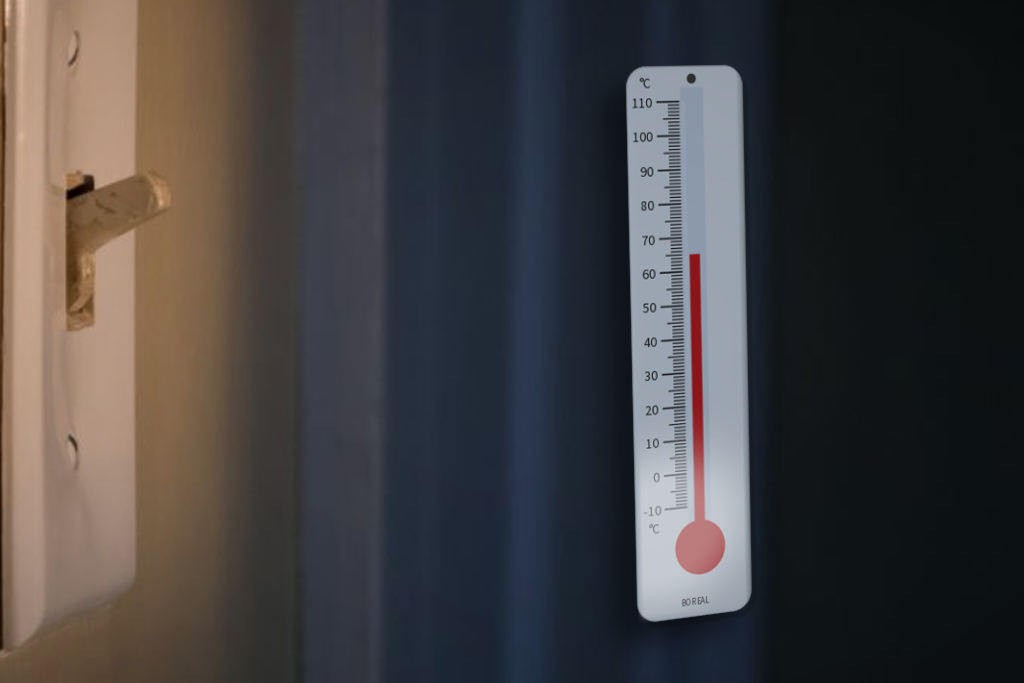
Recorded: °C 65
